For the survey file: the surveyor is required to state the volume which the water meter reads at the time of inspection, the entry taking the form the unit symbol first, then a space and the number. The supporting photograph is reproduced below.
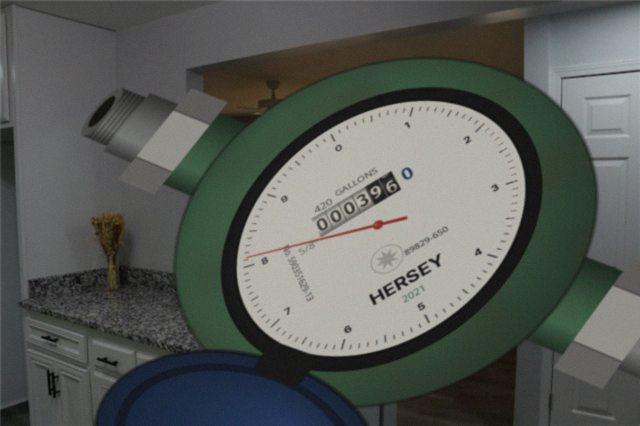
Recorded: gal 3958.1
